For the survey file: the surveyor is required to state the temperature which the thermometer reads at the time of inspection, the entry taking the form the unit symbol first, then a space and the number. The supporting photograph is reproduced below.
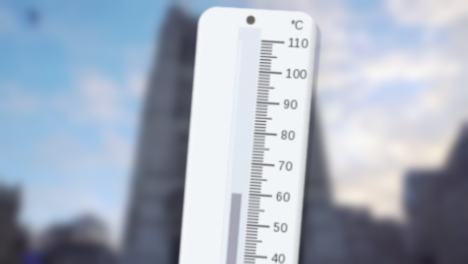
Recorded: °C 60
